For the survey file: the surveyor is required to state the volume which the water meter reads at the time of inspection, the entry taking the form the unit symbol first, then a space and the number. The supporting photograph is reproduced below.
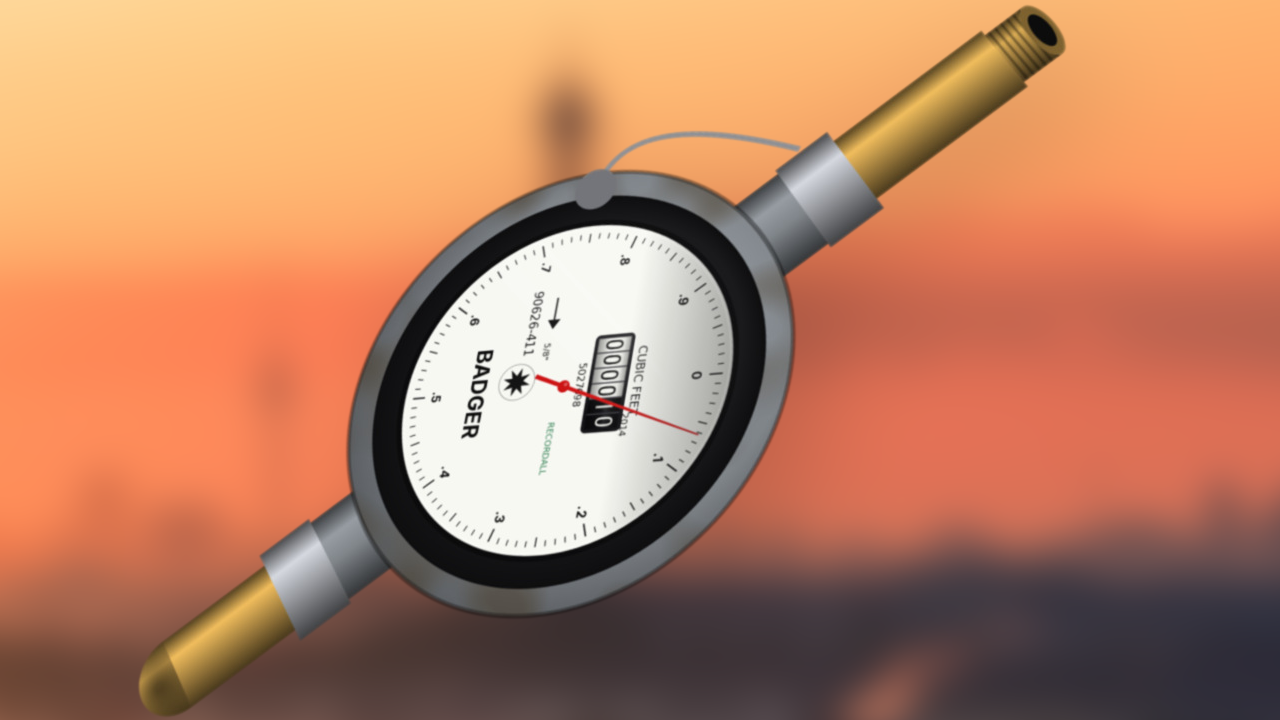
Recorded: ft³ 10.06
